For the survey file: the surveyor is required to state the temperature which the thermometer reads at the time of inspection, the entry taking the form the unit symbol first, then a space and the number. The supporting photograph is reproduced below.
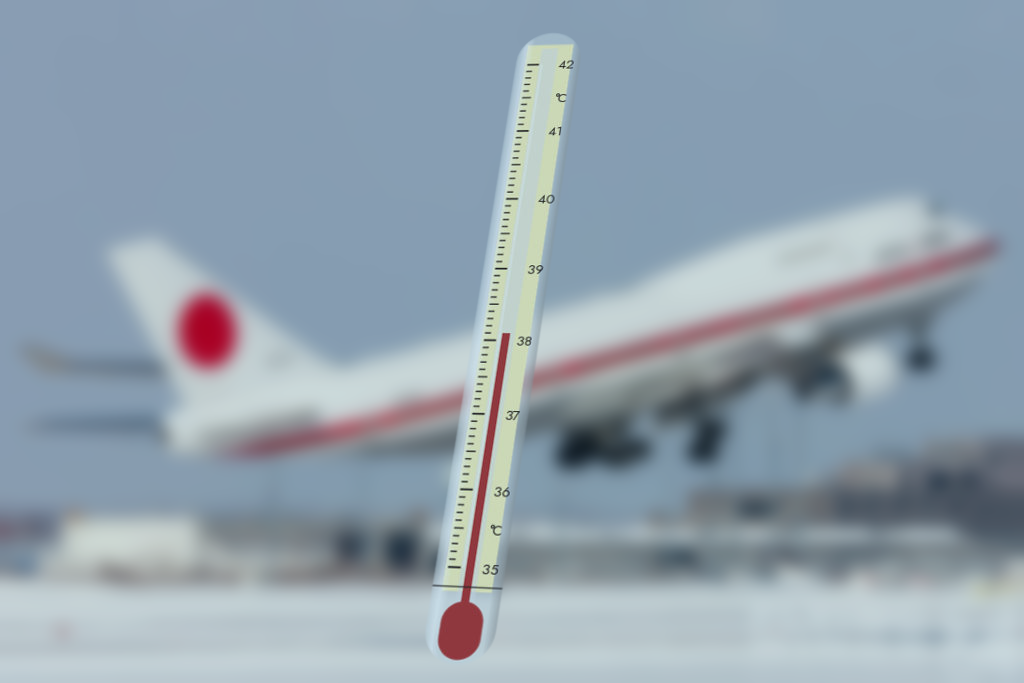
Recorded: °C 38.1
